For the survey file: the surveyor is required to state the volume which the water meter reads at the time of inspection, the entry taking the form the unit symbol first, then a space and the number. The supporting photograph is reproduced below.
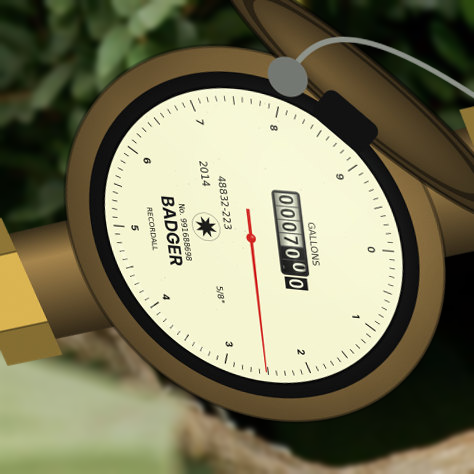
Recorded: gal 7002.5
